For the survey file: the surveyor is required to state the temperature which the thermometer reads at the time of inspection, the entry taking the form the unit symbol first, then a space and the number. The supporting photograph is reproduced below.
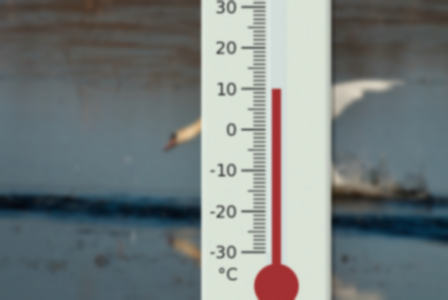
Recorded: °C 10
